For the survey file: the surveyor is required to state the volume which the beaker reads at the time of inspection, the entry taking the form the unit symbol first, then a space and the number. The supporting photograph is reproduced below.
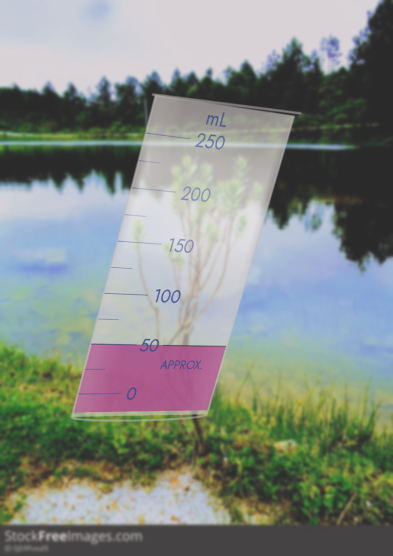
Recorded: mL 50
